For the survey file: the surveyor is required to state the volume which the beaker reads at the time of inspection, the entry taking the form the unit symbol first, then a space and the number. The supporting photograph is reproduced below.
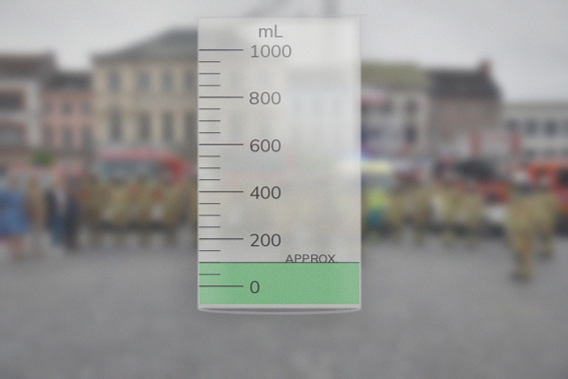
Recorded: mL 100
